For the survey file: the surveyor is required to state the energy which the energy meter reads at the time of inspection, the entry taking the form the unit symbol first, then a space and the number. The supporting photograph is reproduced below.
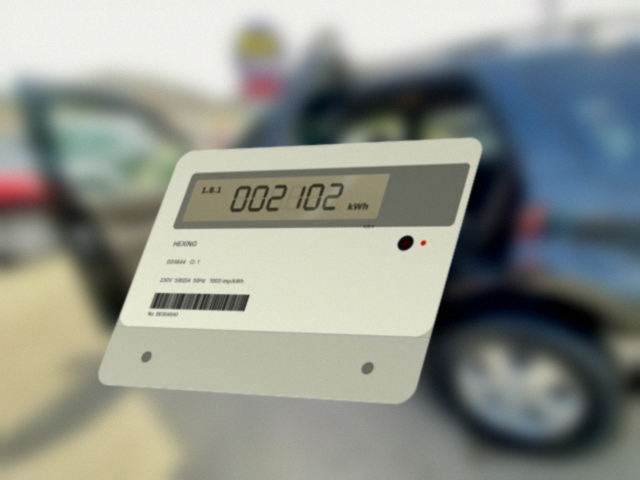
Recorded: kWh 2102
